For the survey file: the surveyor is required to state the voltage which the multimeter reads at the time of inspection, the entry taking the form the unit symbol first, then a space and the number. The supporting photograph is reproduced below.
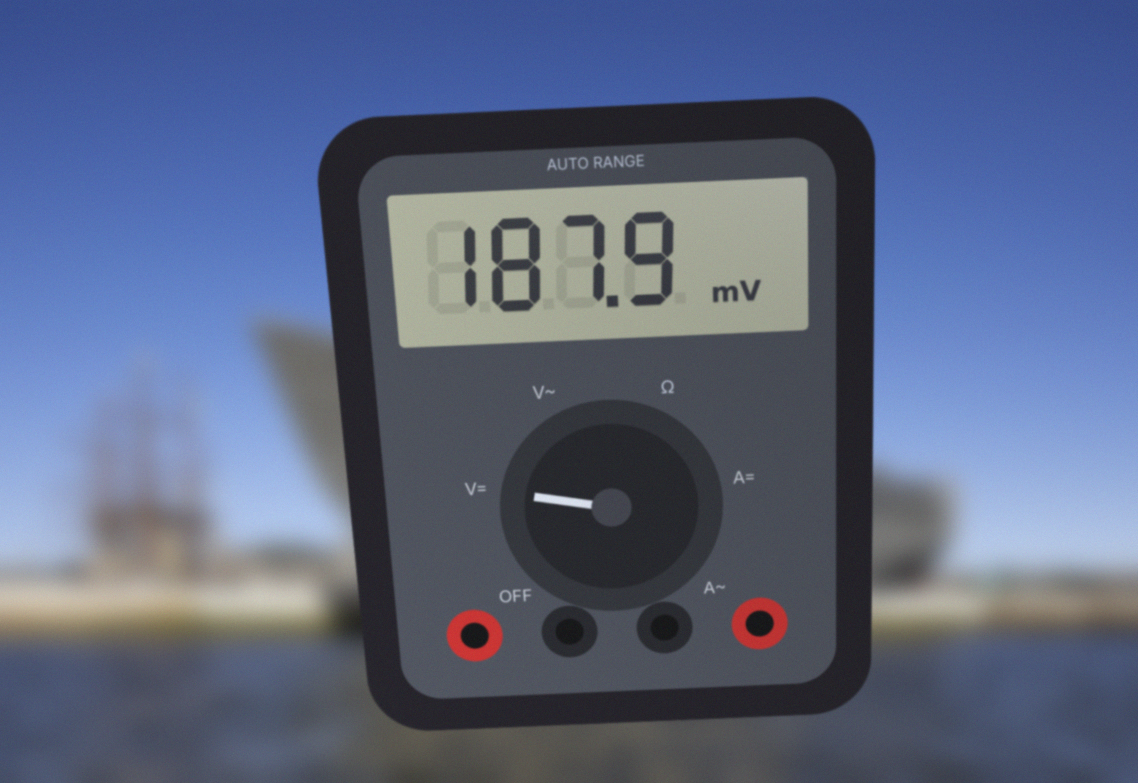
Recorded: mV 187.9
